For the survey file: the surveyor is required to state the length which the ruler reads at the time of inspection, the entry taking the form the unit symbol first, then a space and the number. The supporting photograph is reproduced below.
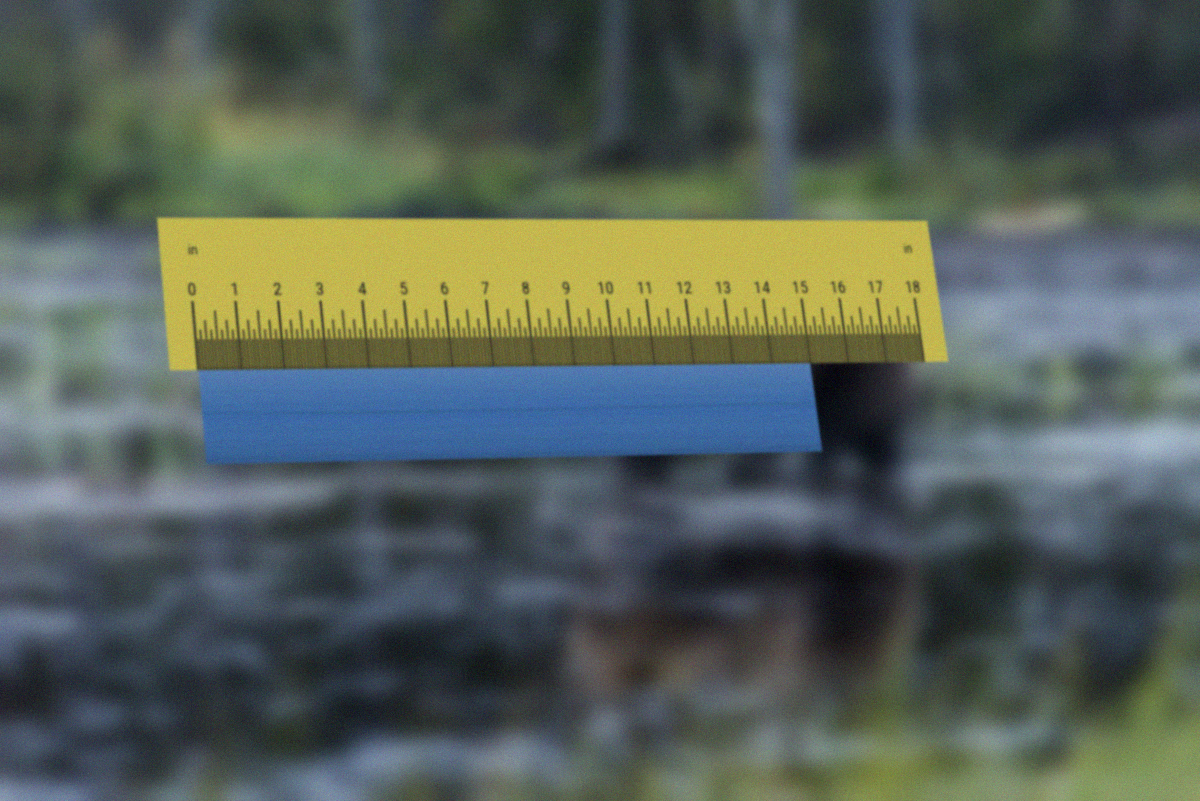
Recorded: in 15
